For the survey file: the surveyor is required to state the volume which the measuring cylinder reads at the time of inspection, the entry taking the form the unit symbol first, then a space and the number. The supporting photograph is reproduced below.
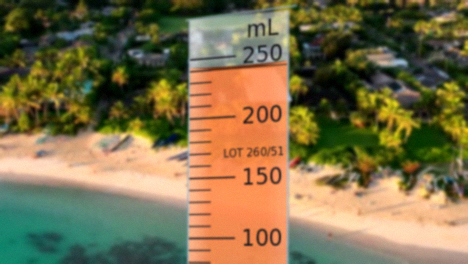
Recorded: mL 240
